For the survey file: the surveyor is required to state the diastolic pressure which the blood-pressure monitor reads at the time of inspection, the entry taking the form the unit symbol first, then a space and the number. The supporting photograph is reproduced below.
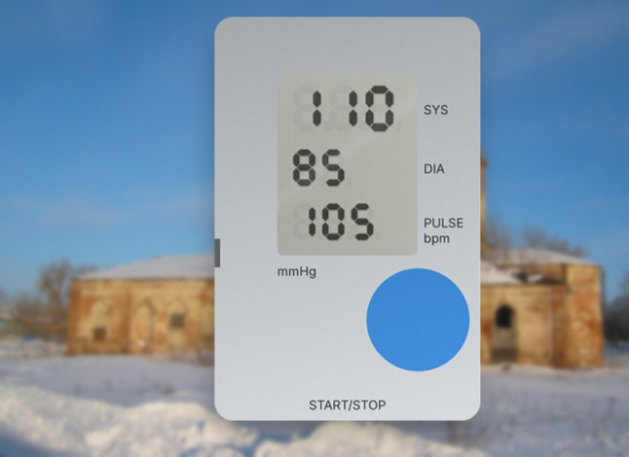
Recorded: mmHg 85
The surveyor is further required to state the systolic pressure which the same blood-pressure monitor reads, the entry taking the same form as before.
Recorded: mmHg 110
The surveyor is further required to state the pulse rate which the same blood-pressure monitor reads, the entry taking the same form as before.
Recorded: bpm 105
